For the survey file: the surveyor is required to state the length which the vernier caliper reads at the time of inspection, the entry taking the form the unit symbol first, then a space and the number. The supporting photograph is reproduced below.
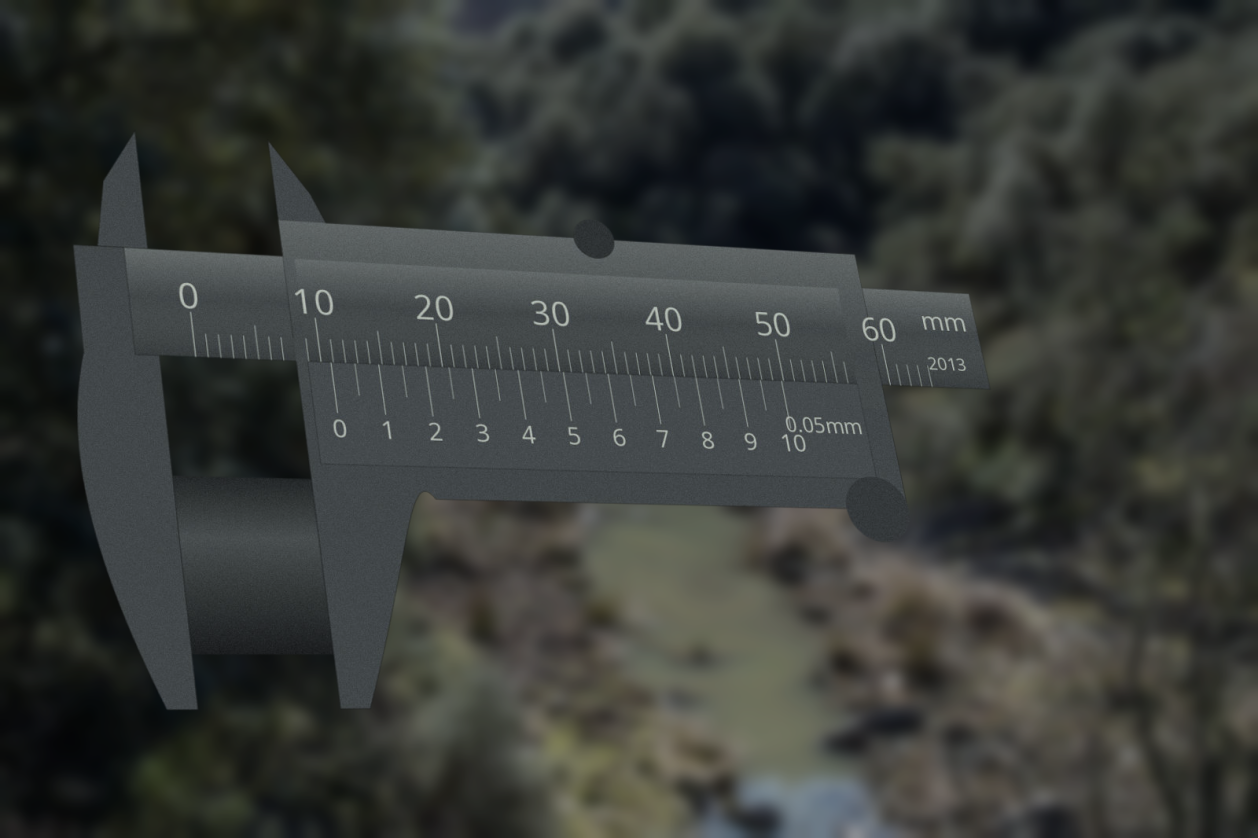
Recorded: mm 10.8
